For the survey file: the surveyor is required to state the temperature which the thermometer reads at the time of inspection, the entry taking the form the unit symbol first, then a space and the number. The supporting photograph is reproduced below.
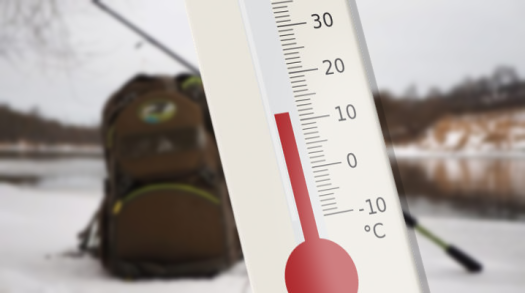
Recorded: °C 12
